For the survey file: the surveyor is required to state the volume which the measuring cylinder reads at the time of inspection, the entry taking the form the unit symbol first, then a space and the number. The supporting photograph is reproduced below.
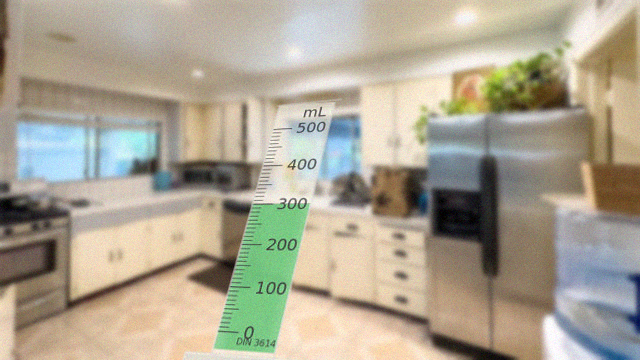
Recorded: mL 300
